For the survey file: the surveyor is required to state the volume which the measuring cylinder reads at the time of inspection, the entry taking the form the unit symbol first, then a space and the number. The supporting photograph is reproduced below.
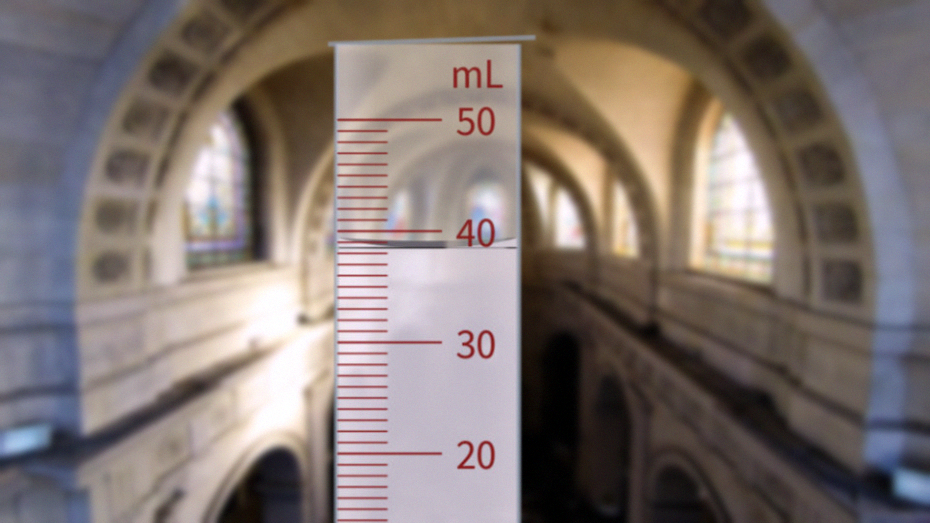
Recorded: mL 38.5
